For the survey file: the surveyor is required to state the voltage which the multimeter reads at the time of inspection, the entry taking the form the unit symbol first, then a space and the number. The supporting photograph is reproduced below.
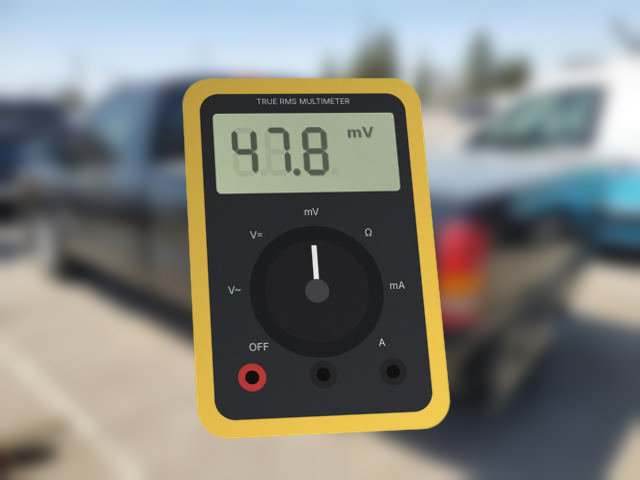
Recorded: mV 47.8
